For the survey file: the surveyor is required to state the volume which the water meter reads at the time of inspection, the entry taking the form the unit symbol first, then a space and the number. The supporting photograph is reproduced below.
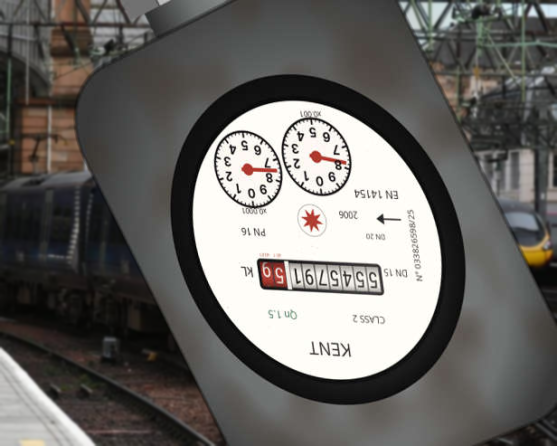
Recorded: kL 5545791.5877
